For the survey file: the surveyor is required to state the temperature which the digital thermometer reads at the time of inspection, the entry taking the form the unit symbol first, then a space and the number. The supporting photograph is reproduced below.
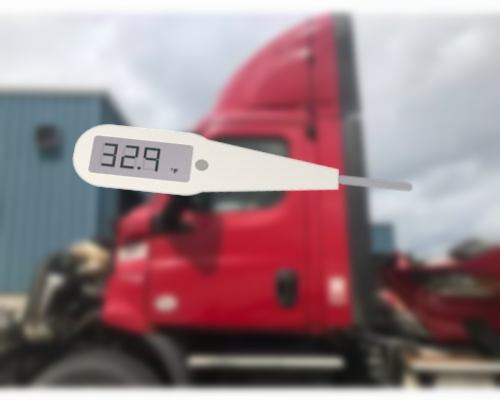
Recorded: °F 32.9
